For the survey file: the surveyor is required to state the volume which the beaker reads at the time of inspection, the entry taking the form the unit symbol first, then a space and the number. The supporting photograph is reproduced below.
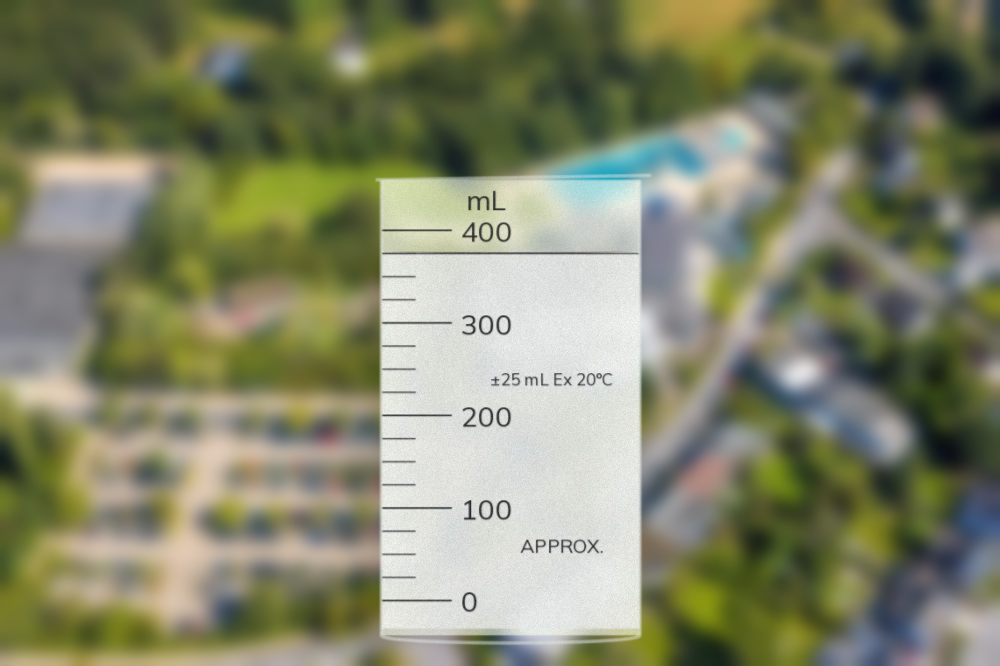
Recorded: mL 375
